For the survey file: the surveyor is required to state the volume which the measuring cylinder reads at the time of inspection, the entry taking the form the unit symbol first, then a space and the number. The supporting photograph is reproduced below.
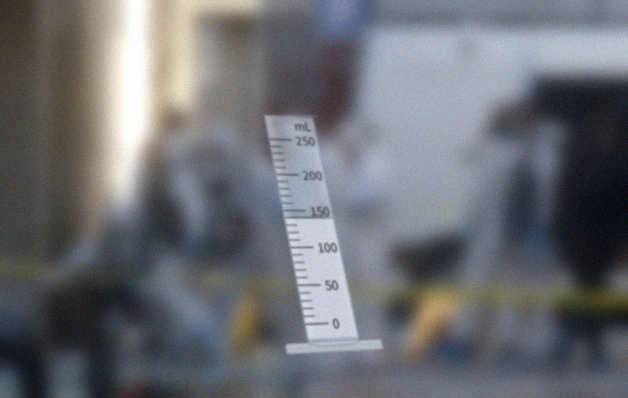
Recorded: mL 140
